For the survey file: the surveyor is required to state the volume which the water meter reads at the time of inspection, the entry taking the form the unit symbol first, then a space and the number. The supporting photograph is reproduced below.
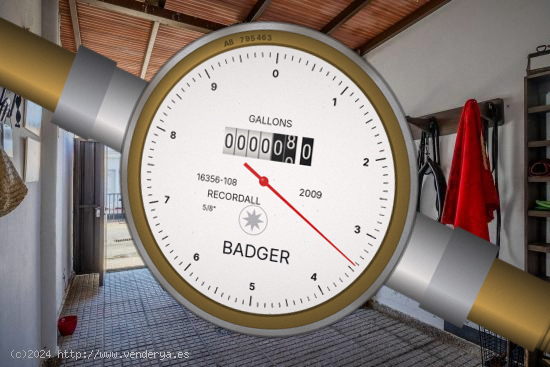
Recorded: gal 83.4
